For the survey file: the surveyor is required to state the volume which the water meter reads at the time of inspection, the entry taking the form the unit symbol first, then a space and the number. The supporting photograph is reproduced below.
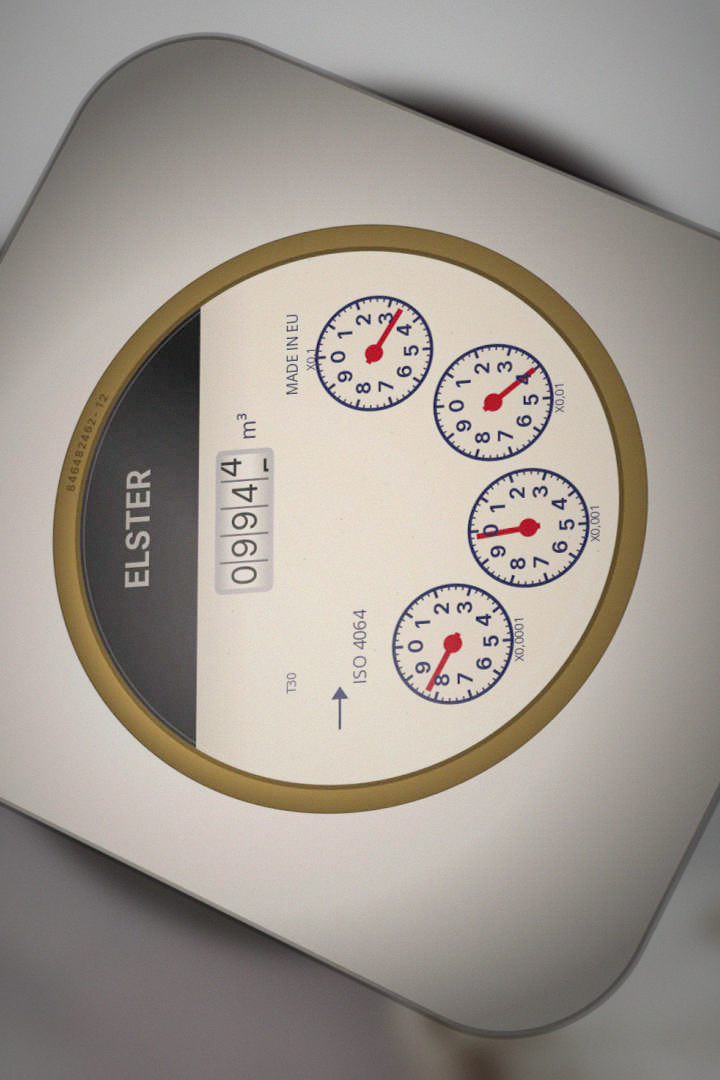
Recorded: m³ 9944.3398
